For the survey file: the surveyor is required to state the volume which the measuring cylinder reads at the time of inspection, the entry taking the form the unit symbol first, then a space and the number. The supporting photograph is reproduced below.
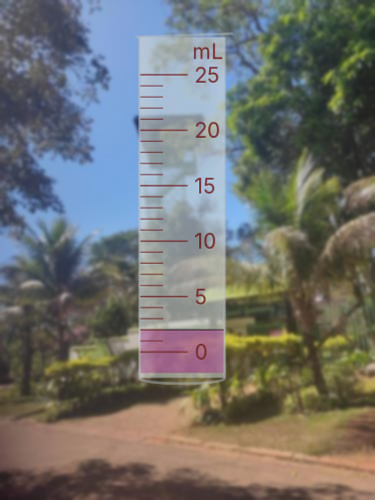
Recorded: mL 2
